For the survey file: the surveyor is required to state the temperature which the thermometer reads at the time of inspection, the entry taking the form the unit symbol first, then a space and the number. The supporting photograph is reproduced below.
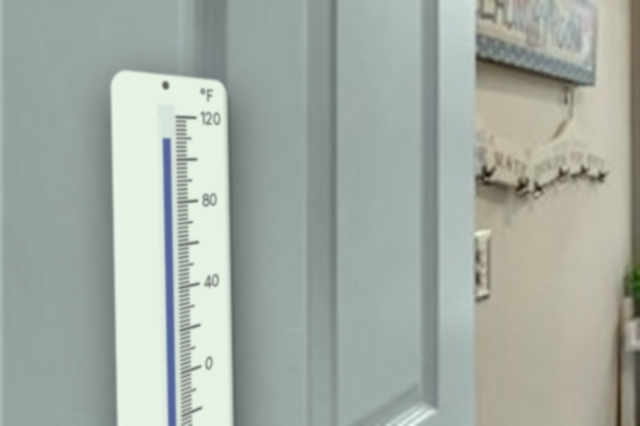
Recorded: °F 110
